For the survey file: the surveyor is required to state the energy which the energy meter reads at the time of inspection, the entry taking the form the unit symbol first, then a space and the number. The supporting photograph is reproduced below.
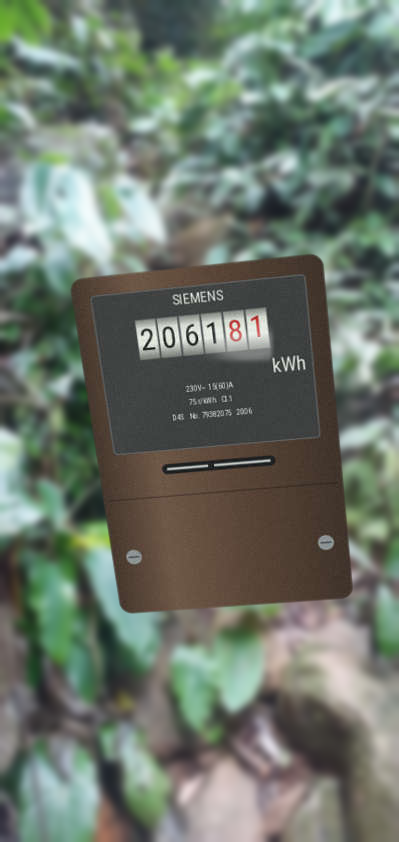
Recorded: kWh 2061.81
